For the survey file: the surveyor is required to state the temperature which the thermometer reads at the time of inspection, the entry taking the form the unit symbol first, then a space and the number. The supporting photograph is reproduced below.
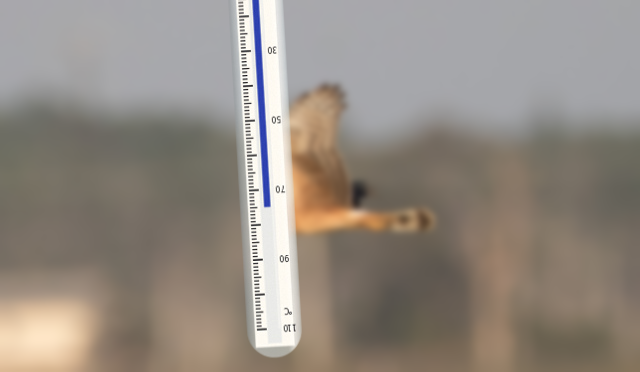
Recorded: °C 75
